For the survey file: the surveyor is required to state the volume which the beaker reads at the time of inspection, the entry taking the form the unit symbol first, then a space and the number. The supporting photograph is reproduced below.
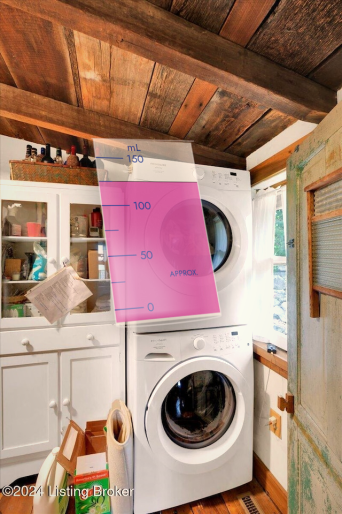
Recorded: mL 125
